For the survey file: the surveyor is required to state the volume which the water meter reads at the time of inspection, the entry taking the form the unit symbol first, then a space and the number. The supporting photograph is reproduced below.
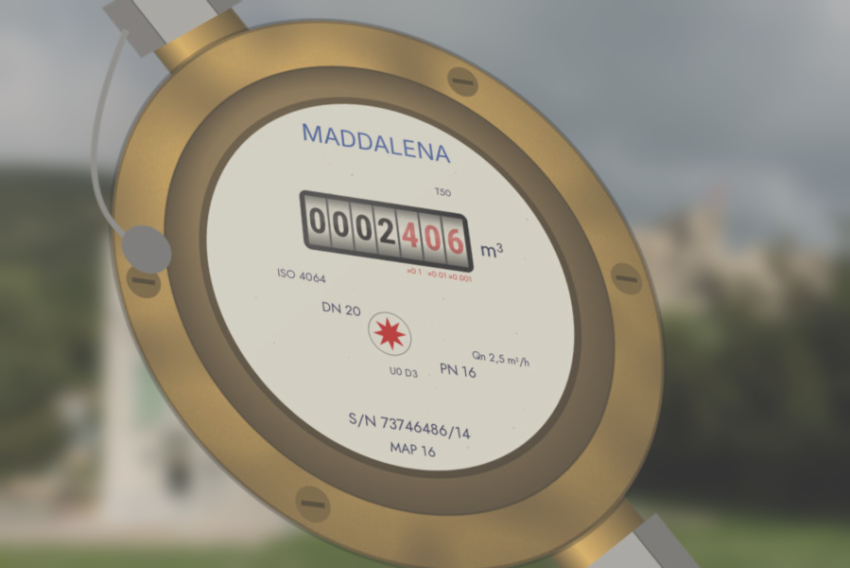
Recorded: m³ 2.406
